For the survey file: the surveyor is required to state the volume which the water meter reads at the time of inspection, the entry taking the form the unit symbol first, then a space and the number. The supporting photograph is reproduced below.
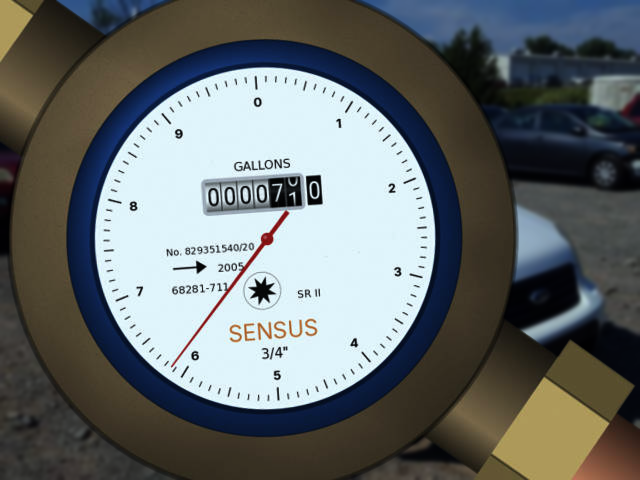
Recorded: gal 706.1
